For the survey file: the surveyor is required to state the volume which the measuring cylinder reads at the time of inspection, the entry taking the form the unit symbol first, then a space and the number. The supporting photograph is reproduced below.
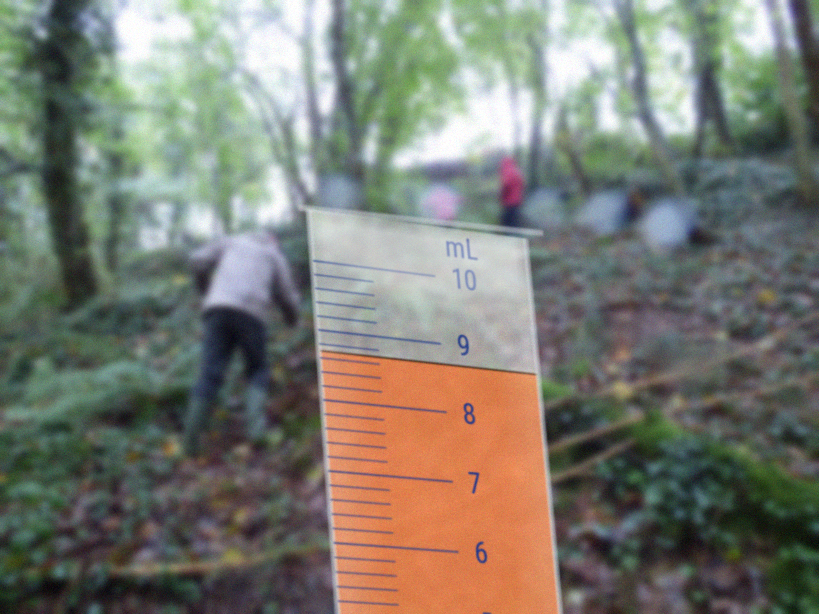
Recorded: mL 8.7
